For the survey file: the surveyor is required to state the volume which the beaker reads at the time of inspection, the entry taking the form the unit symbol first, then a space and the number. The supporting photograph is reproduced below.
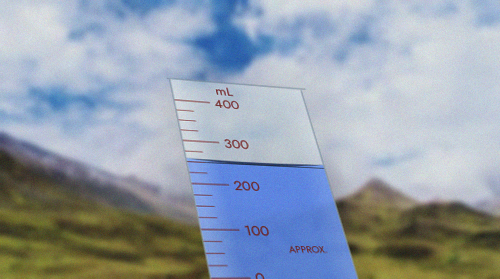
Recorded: mL 250
